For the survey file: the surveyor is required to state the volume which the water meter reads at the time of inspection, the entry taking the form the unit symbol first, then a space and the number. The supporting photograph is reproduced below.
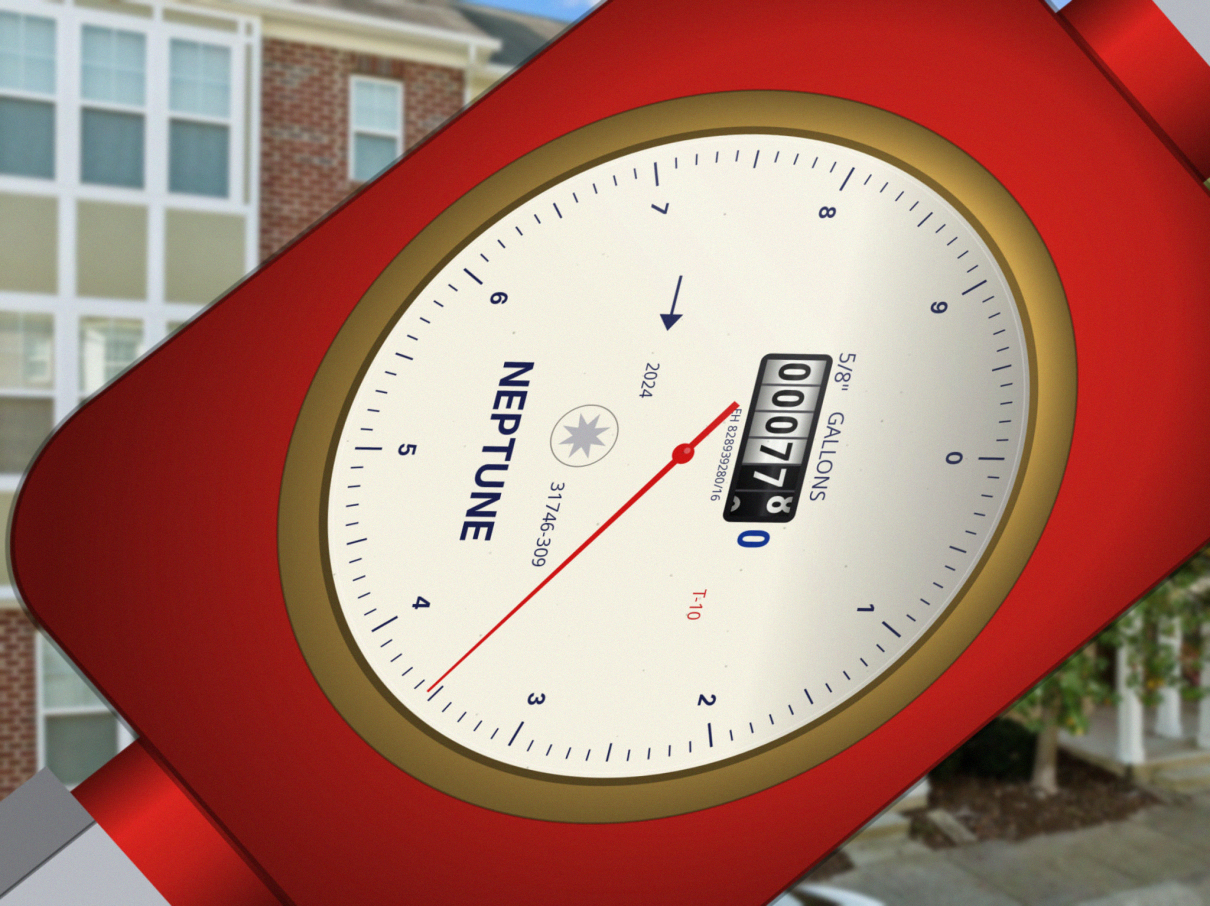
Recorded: gal 7783.5
